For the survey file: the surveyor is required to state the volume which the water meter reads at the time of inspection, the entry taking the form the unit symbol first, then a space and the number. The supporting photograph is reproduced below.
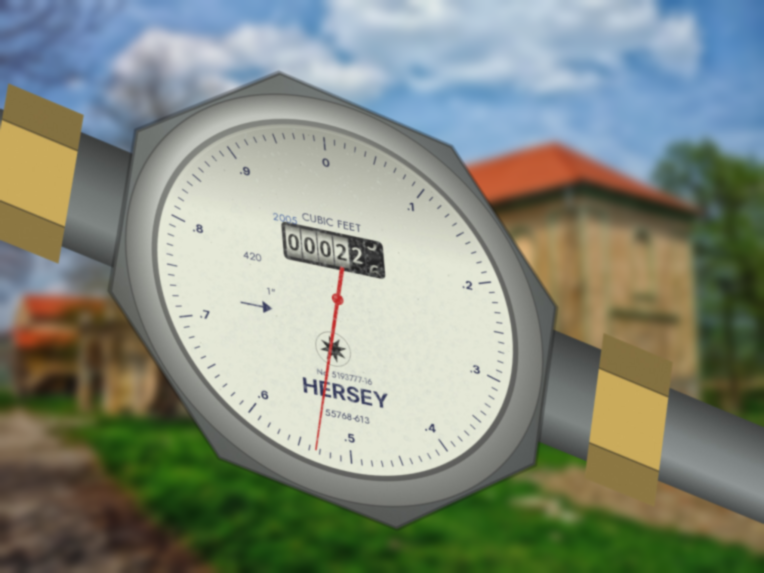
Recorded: ft³ 225.53
